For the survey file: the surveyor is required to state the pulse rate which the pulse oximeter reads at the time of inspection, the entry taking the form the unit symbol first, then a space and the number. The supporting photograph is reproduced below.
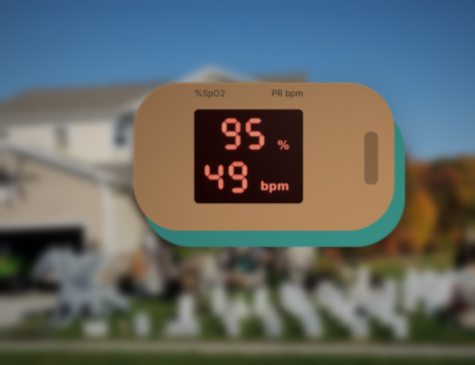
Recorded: bpm 49
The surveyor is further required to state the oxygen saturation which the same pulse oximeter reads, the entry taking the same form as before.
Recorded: % 95
